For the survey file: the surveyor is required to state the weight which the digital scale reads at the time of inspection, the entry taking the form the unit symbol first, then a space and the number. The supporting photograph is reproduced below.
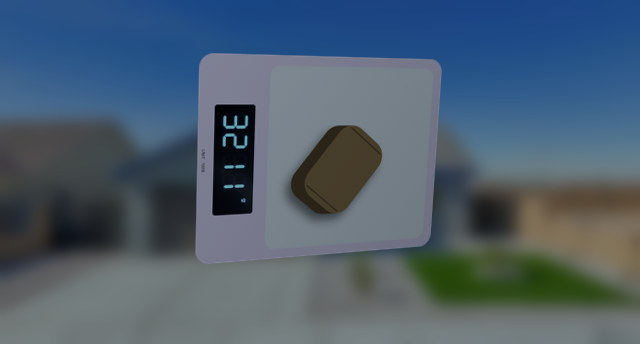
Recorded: g 3211
